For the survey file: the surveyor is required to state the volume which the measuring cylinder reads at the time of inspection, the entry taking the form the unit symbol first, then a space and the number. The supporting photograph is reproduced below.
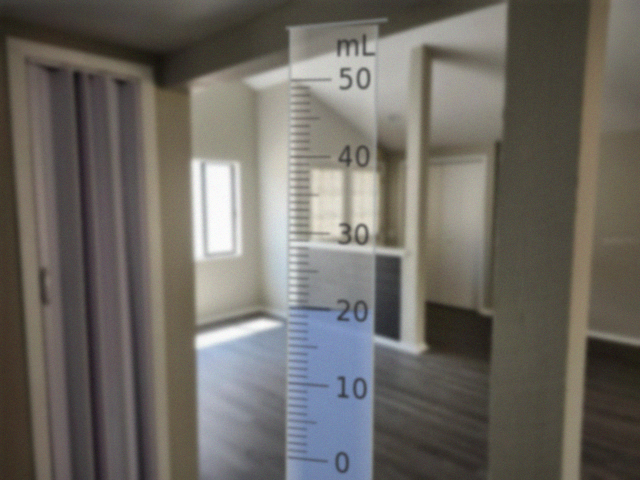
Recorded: mL 20
